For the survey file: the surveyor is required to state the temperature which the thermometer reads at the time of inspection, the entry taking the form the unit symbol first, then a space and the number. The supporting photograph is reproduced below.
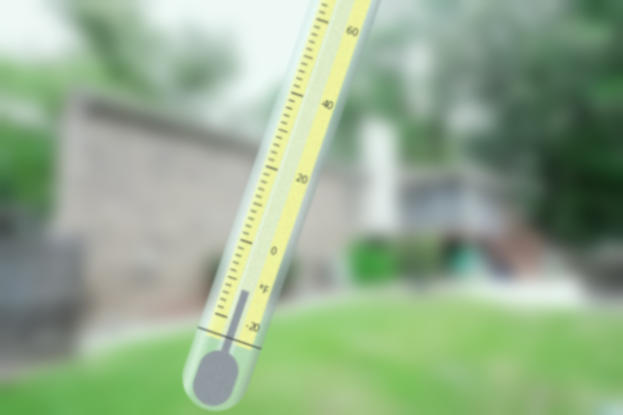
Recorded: °F -12
